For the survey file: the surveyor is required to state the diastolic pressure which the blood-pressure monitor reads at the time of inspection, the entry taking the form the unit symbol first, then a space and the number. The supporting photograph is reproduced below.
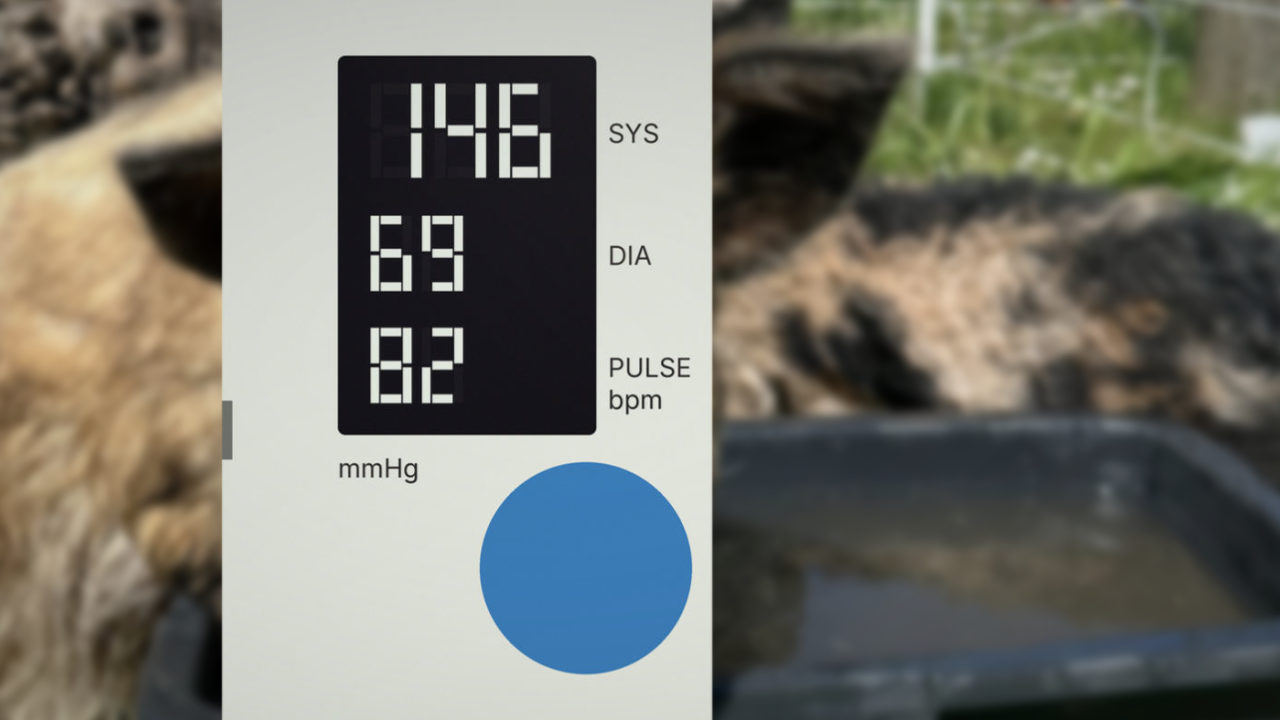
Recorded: mmHg 69
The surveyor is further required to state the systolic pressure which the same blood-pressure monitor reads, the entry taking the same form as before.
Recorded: mmHg 146
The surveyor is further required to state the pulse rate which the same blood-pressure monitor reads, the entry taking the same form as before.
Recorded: bpm 82
